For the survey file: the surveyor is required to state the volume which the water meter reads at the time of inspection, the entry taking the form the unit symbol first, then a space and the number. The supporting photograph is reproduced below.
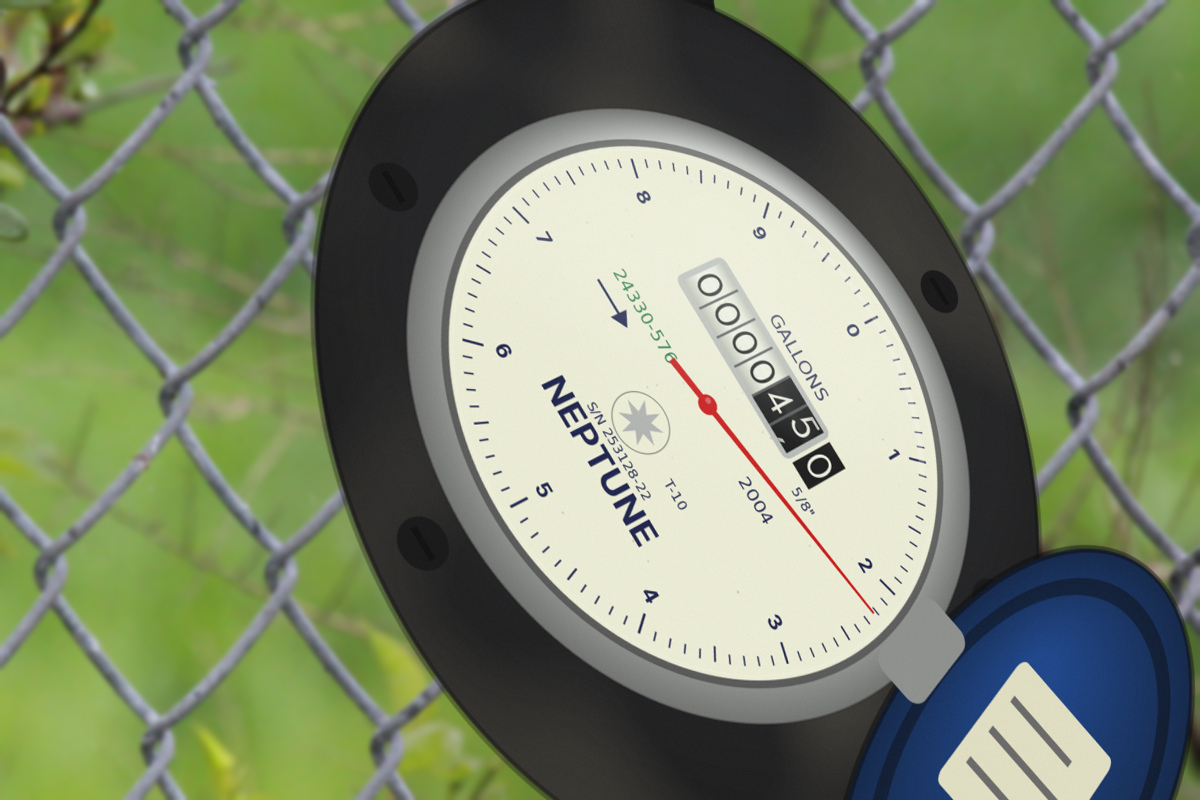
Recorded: gal 452.2
